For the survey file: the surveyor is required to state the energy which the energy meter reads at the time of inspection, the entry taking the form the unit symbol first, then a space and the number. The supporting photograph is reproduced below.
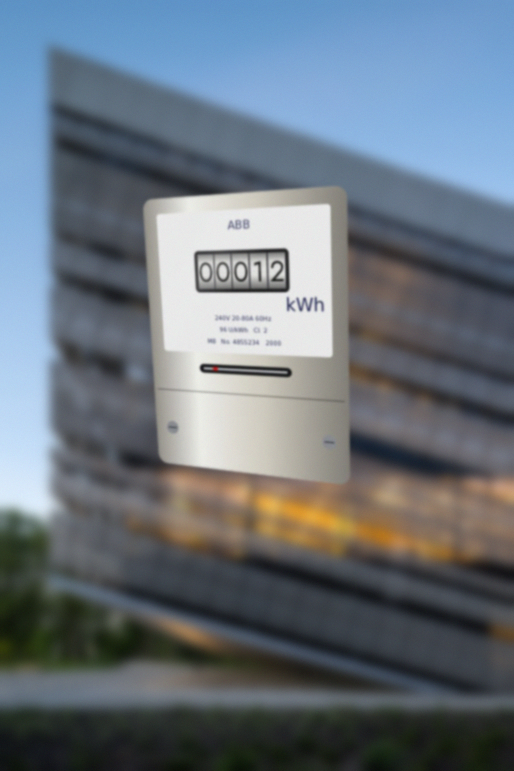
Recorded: kWh 12
